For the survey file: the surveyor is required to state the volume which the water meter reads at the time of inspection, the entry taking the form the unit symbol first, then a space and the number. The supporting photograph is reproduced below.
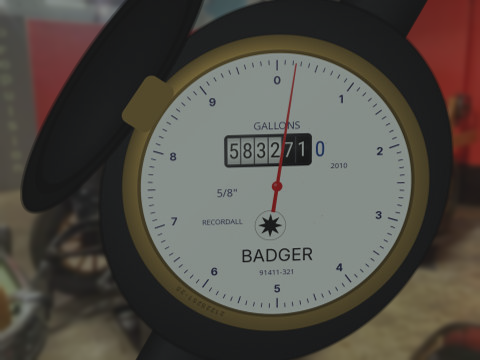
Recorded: gal 5832710.2
